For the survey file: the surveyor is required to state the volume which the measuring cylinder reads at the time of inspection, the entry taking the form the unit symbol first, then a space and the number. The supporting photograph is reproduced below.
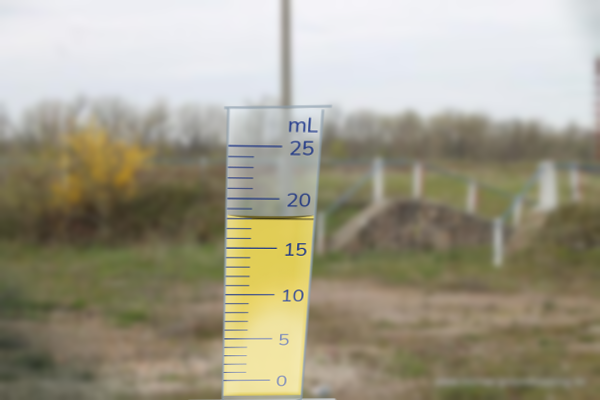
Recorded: mL 18
